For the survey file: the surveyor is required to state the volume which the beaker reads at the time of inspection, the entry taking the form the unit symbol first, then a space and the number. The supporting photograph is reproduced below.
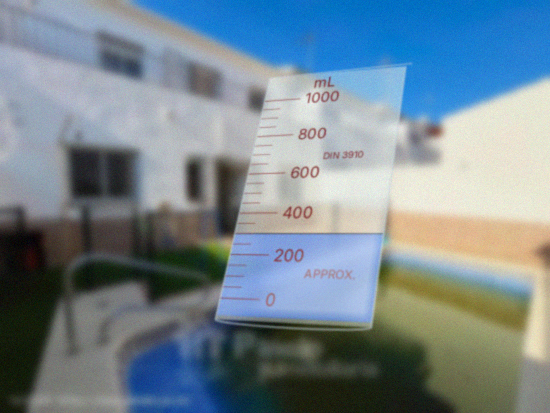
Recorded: mL 300
